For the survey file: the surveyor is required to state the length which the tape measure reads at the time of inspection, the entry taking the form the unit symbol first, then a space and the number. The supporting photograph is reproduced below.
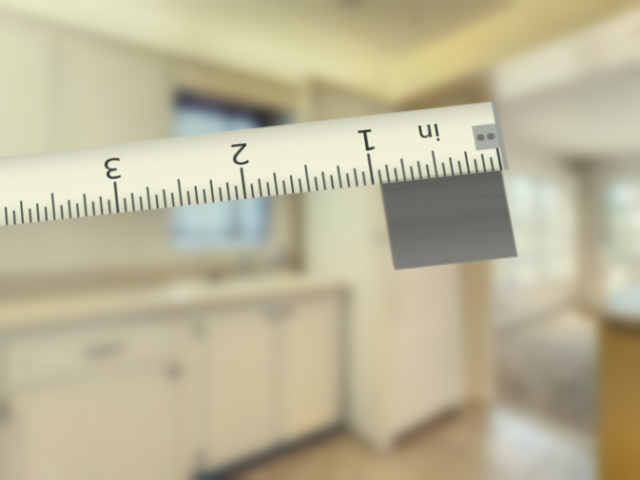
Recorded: in 0.9375
